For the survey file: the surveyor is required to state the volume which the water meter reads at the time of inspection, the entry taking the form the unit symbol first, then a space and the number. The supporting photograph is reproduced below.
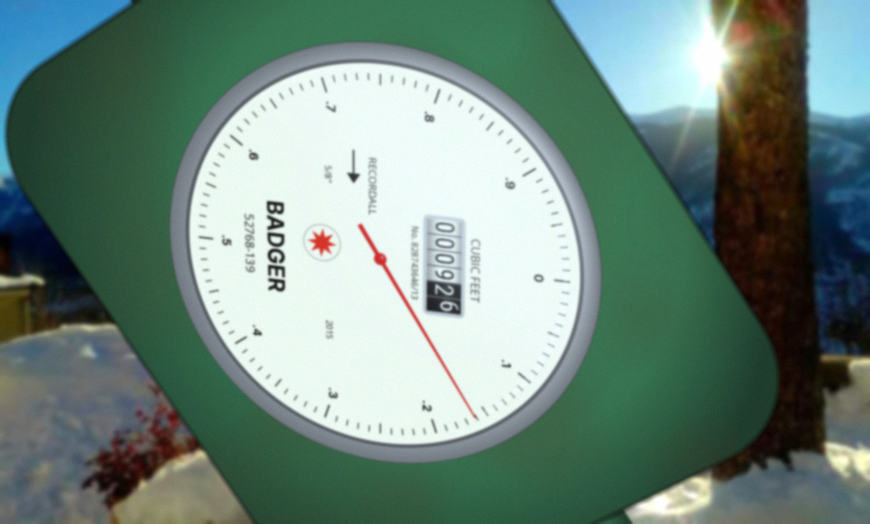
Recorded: ft³ 926.16
